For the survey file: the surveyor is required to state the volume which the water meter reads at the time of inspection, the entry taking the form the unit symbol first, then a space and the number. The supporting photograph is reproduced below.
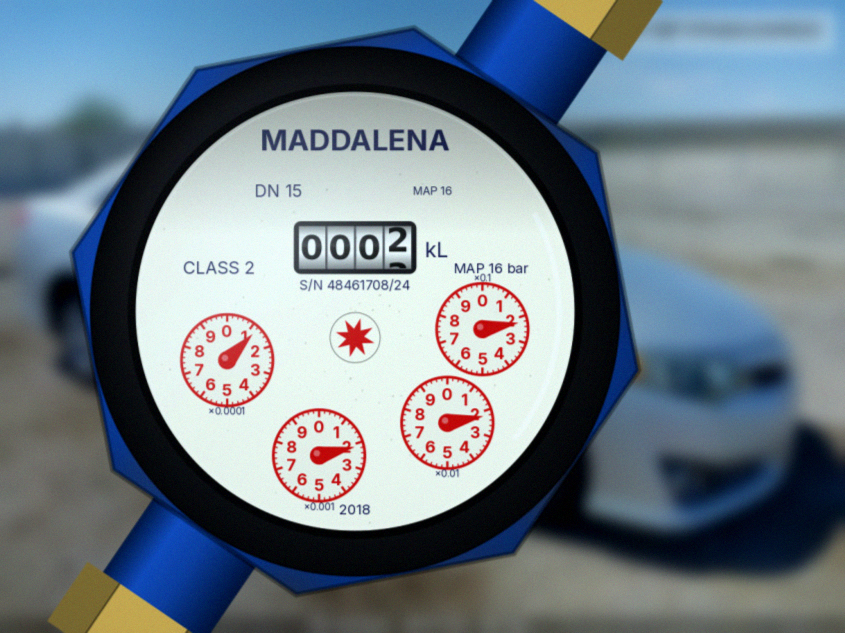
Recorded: kL 2.2221
